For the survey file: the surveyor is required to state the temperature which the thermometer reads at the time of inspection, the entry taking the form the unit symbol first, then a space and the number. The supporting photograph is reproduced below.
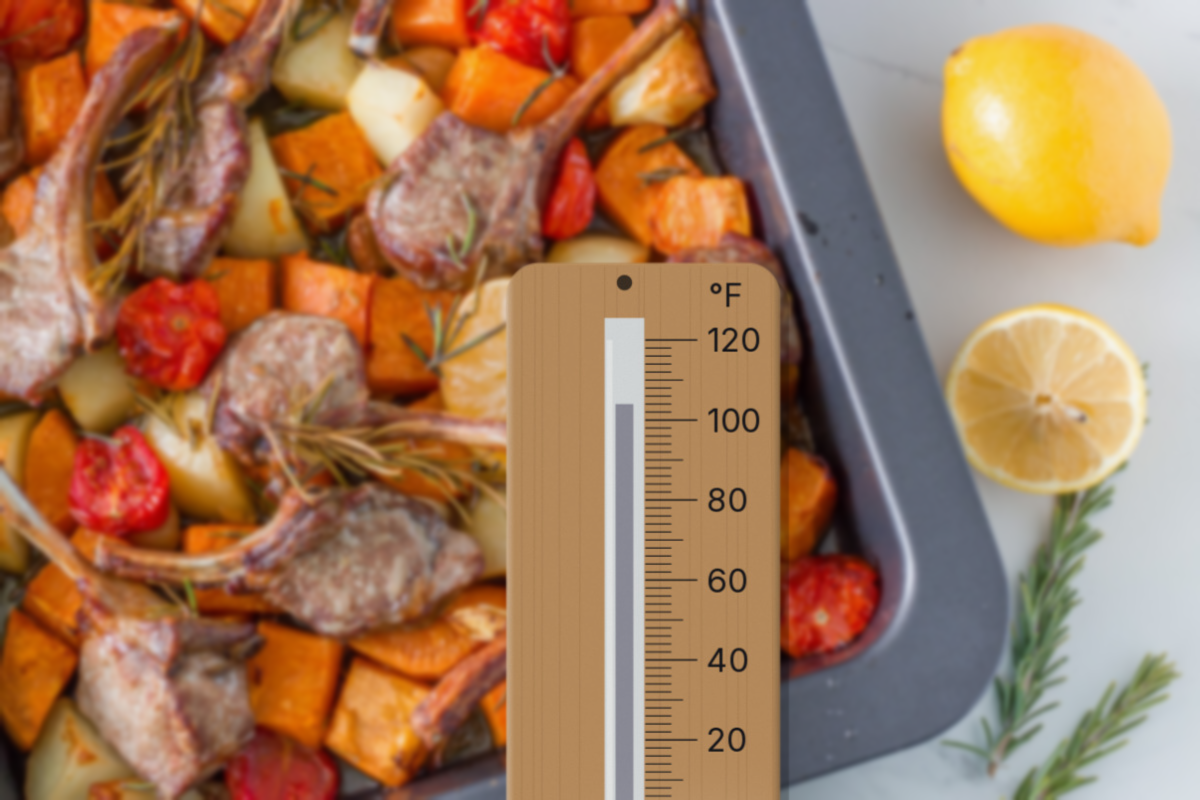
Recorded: °F 104
